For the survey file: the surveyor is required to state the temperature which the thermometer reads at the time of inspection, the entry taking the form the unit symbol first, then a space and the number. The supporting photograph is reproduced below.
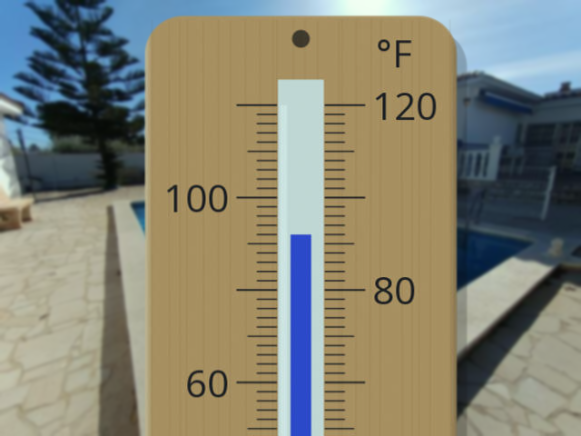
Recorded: °F 92
